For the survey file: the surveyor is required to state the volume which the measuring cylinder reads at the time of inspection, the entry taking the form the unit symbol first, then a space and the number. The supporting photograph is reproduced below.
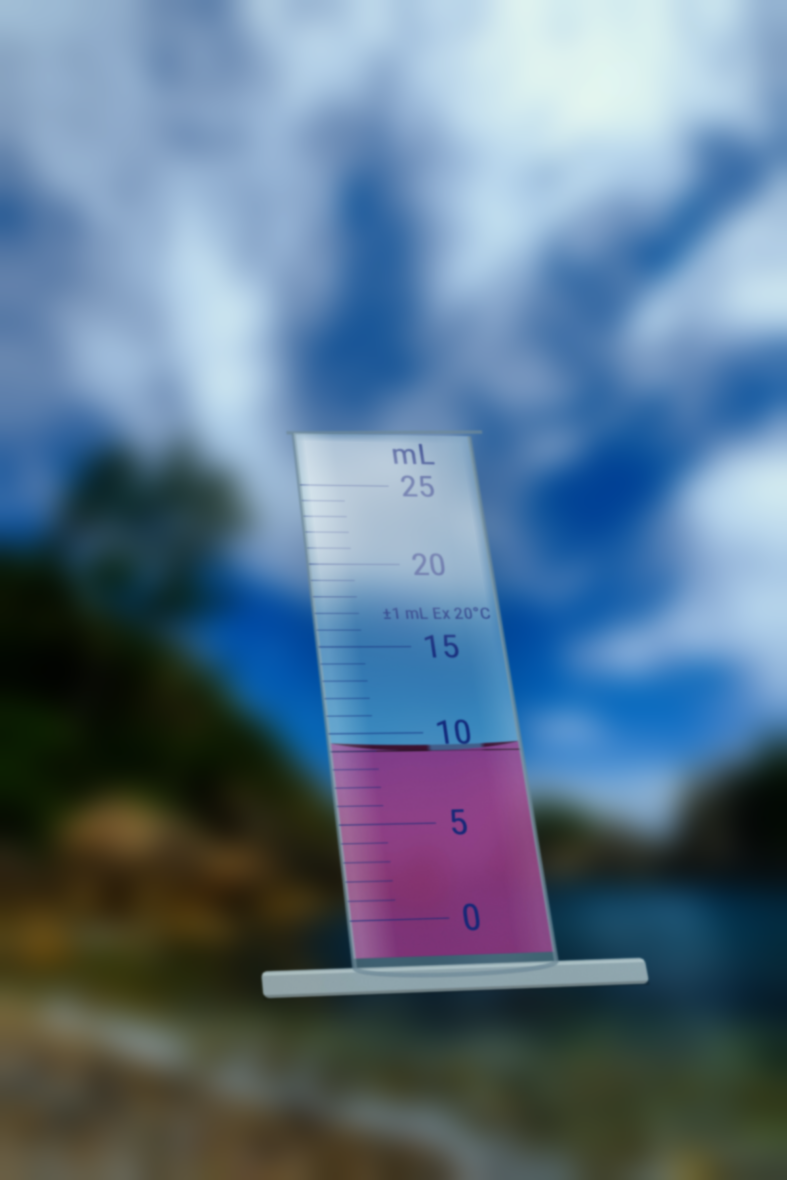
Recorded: mL 9
